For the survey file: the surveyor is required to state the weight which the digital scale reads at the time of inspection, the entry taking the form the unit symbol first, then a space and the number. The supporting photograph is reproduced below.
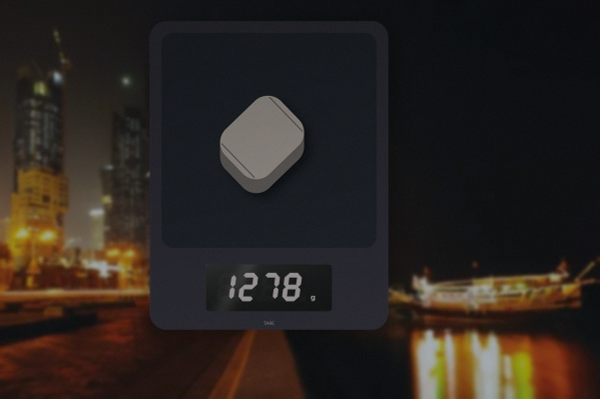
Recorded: g 1278
